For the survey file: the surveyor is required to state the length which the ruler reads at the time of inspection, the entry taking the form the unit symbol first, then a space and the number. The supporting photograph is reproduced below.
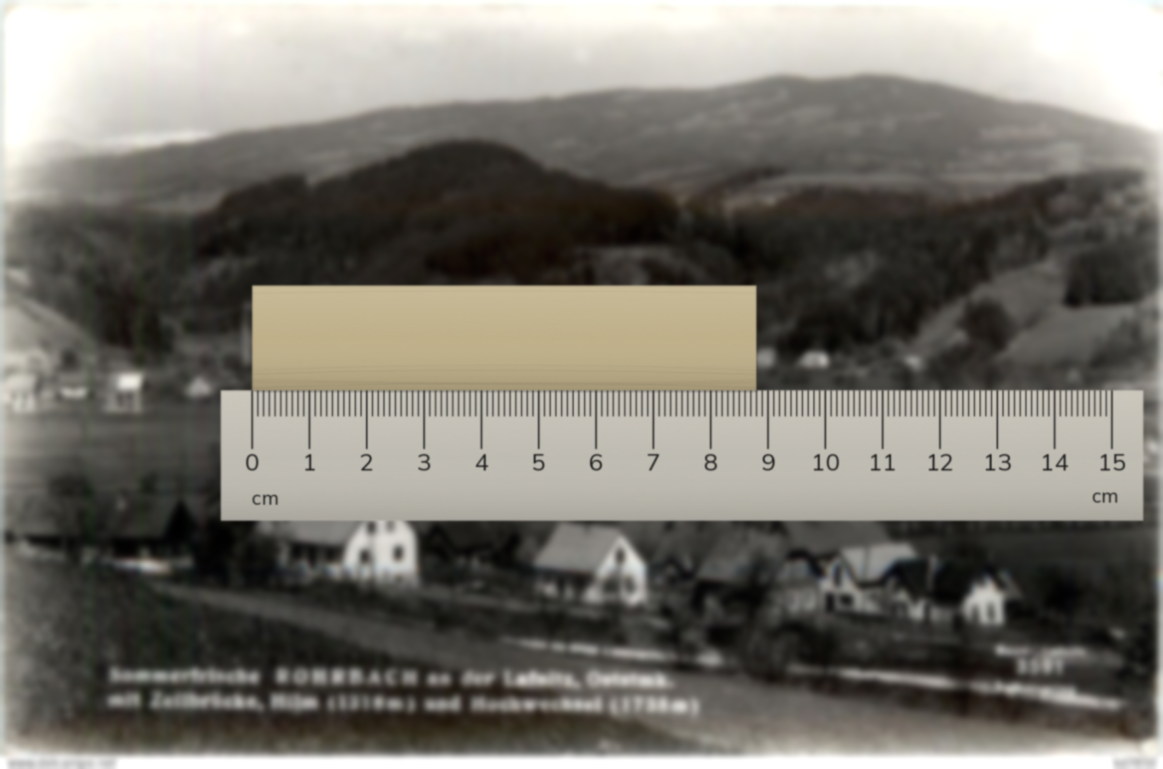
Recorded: cm 8.8
